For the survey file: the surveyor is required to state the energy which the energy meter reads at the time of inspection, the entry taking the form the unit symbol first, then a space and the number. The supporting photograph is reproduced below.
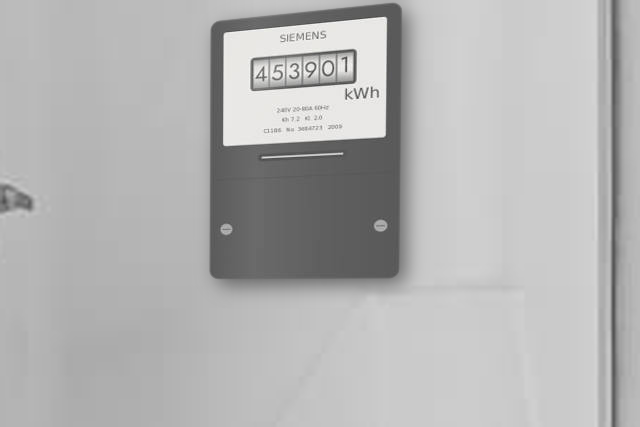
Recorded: kWh 453901
